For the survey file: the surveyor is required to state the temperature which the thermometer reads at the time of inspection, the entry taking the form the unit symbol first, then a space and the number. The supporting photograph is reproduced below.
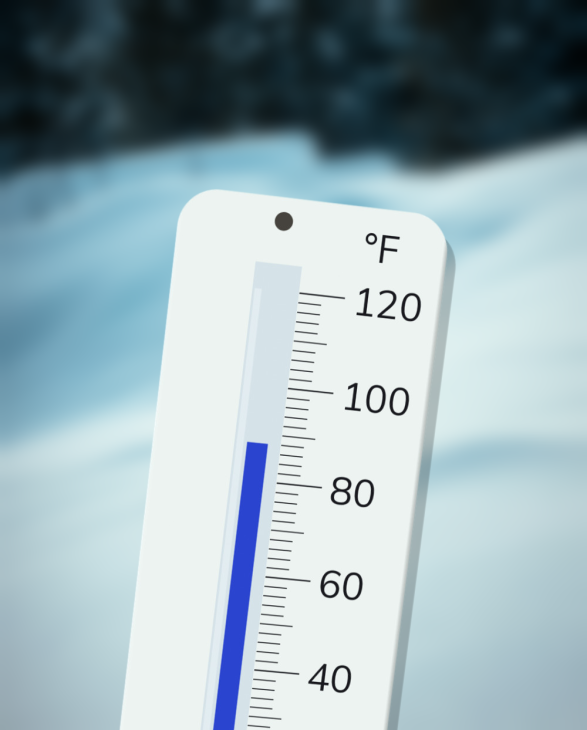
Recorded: °F 88
